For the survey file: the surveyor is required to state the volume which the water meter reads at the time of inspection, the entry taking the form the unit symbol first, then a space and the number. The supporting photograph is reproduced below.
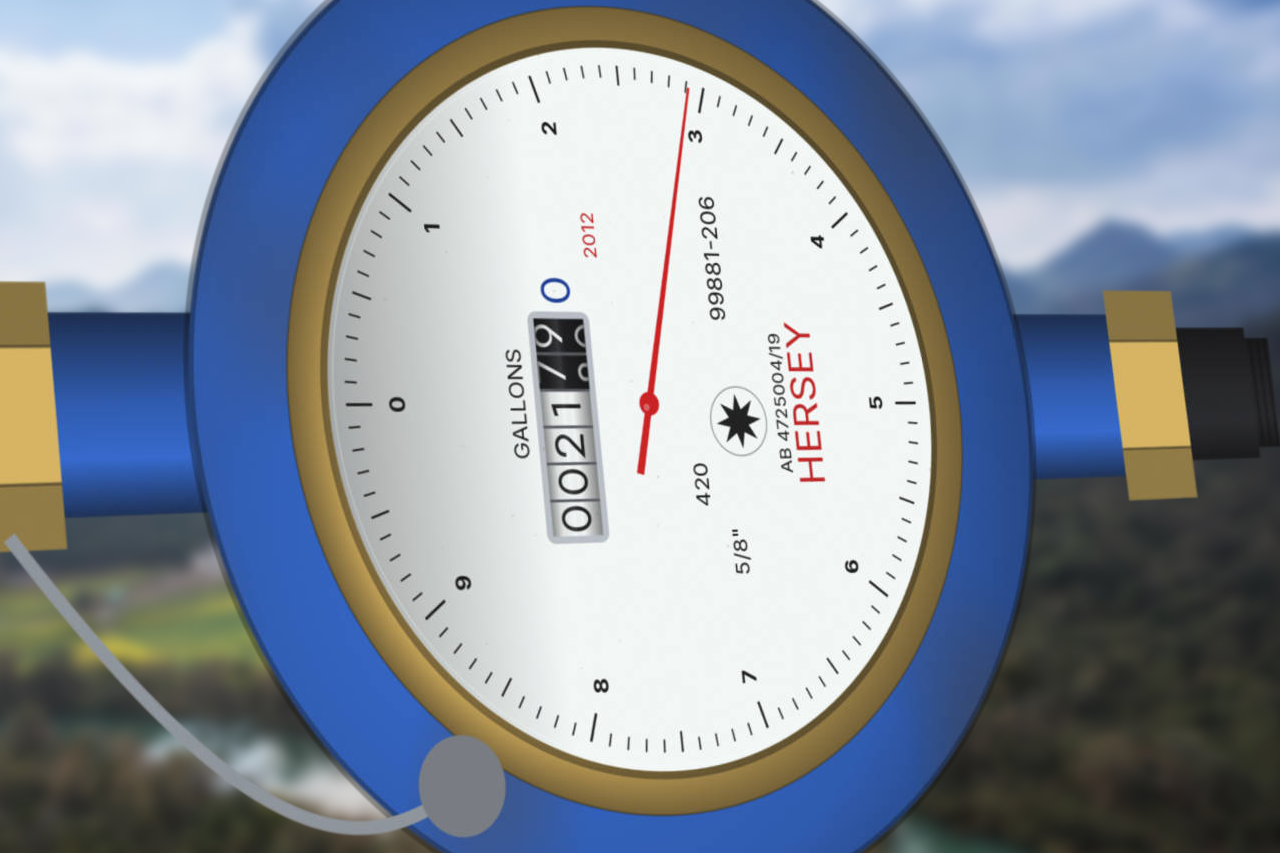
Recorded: gal 21792.9
